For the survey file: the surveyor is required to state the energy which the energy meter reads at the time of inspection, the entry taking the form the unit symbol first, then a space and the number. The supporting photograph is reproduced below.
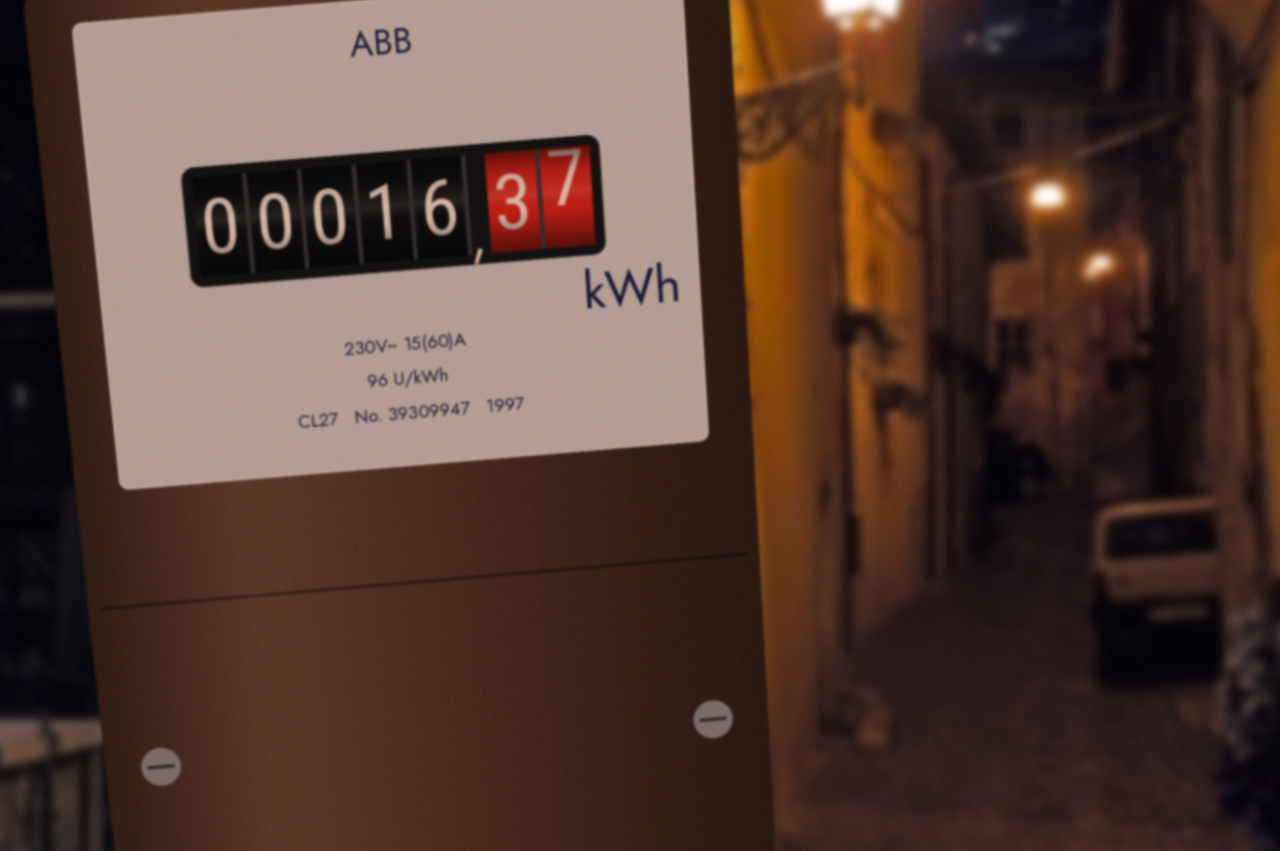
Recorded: kWh 16.37
